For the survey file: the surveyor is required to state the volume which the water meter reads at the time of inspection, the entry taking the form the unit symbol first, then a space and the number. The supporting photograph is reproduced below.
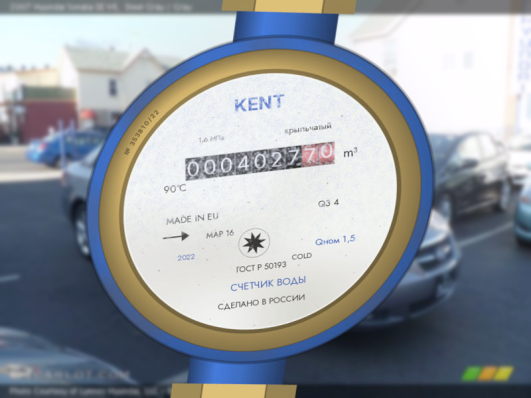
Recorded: m³ 4027.70
